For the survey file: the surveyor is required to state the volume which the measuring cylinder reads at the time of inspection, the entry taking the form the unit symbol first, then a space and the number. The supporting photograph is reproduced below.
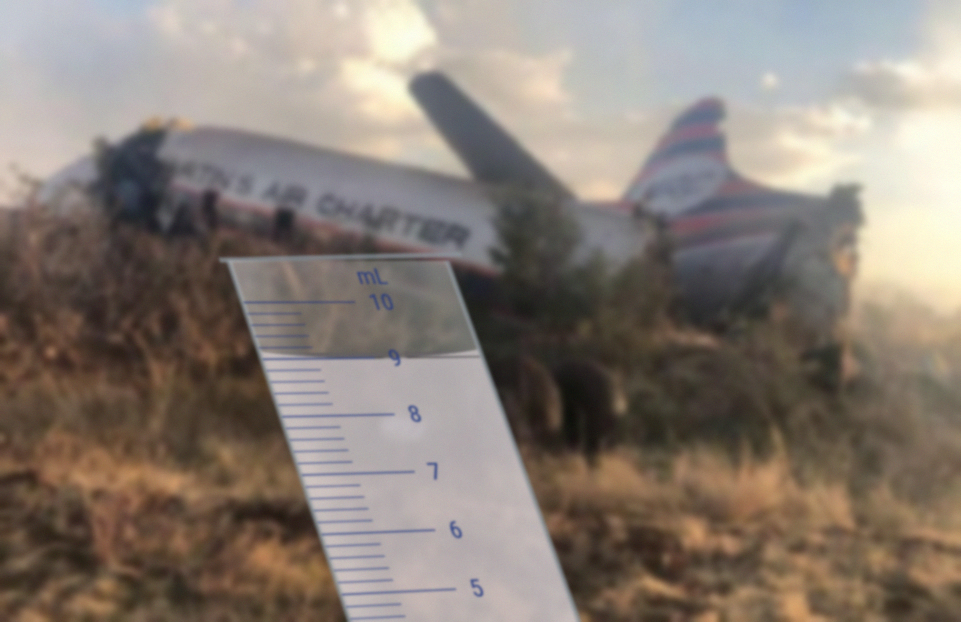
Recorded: mL 9
